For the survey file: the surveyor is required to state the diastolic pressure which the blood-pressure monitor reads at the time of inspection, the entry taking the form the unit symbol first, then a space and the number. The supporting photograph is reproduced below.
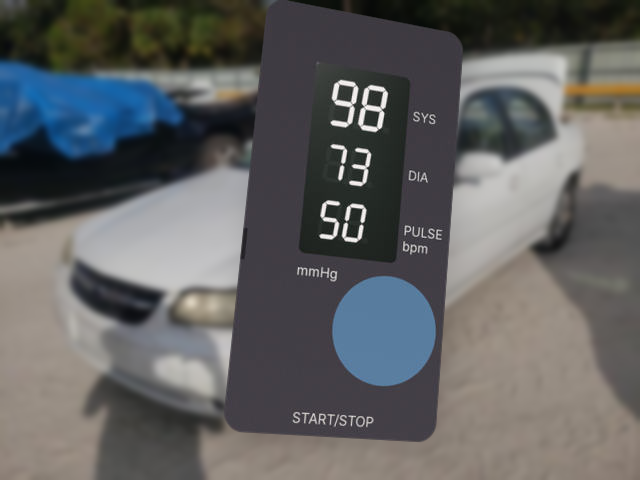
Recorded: mmHg 73
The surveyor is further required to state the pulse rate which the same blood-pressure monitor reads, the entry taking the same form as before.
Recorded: bpm 50
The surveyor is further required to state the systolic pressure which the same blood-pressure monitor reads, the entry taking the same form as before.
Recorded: mmHg 98
